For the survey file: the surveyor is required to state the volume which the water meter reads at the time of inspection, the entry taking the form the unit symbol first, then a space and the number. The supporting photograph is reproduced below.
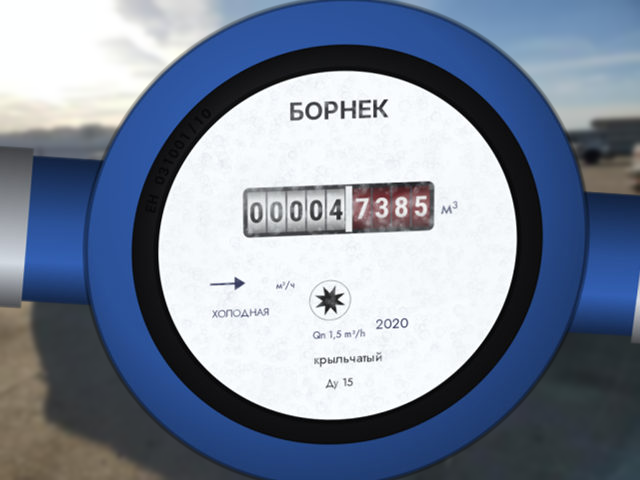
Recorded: m³ 4.7385
